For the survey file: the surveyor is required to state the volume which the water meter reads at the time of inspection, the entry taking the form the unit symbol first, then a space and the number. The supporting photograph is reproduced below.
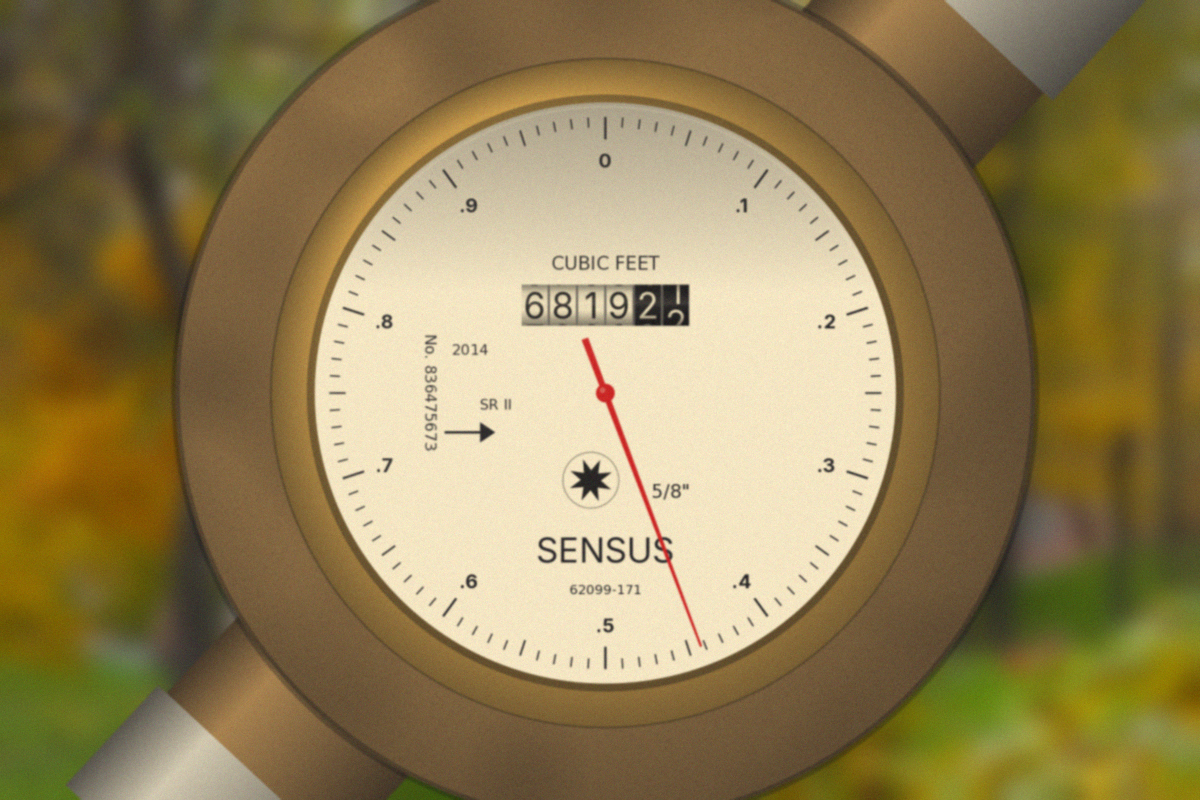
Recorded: ft³ 681921.44
